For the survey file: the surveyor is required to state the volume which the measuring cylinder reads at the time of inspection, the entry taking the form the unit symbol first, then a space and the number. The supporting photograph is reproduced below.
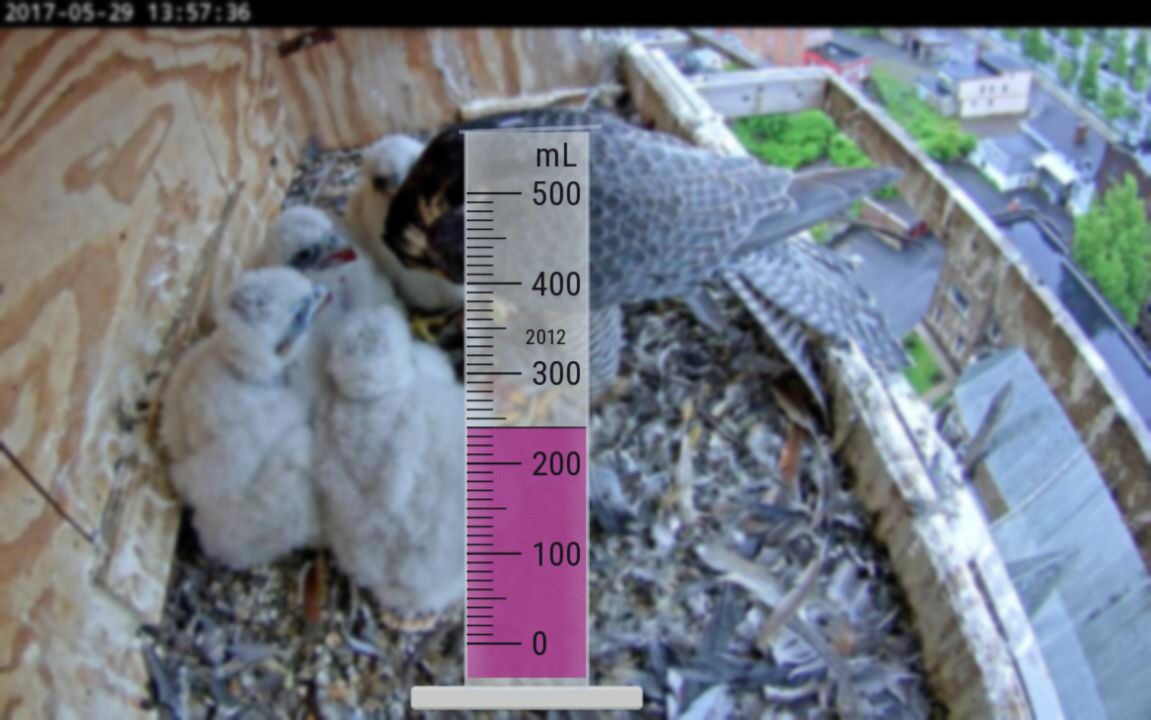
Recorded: mL 240
